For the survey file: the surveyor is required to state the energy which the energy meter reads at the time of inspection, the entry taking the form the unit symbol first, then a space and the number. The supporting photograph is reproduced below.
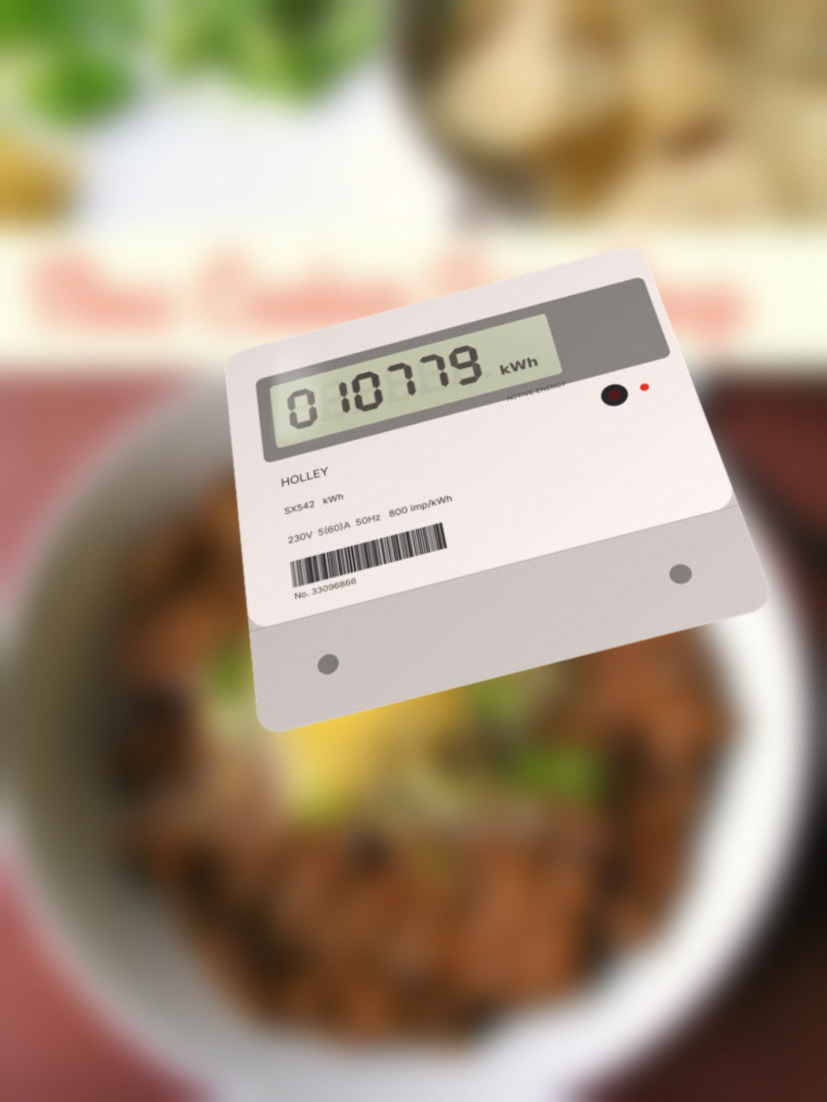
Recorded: kWh 10779
